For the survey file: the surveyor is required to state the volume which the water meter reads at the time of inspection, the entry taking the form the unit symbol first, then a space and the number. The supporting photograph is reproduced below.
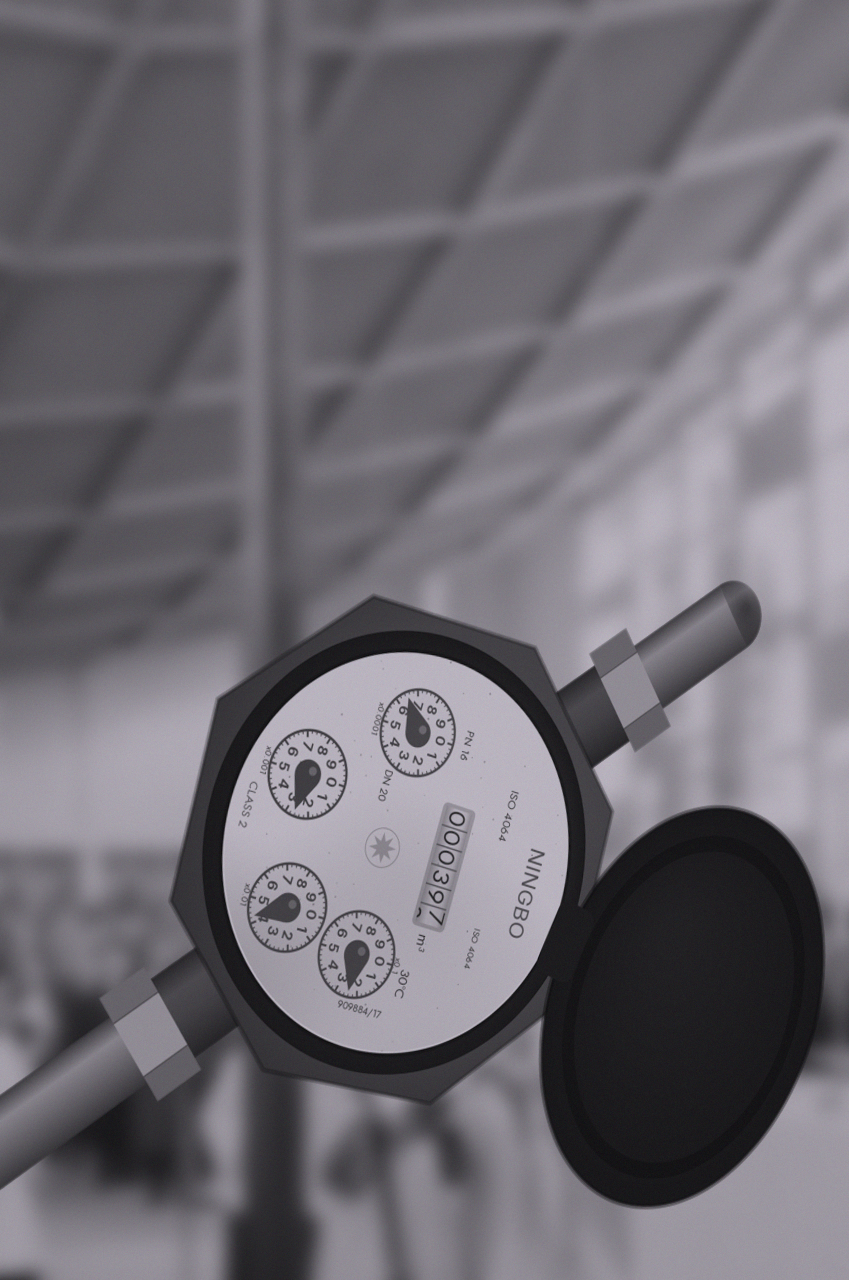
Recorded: m³ 397.2426
